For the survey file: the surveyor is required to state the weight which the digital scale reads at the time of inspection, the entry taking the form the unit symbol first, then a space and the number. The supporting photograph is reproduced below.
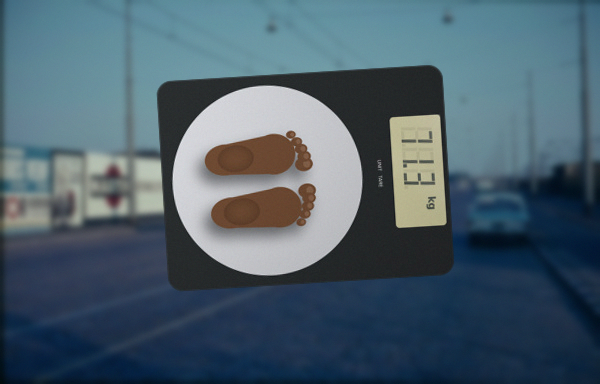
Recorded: kg 71.3
